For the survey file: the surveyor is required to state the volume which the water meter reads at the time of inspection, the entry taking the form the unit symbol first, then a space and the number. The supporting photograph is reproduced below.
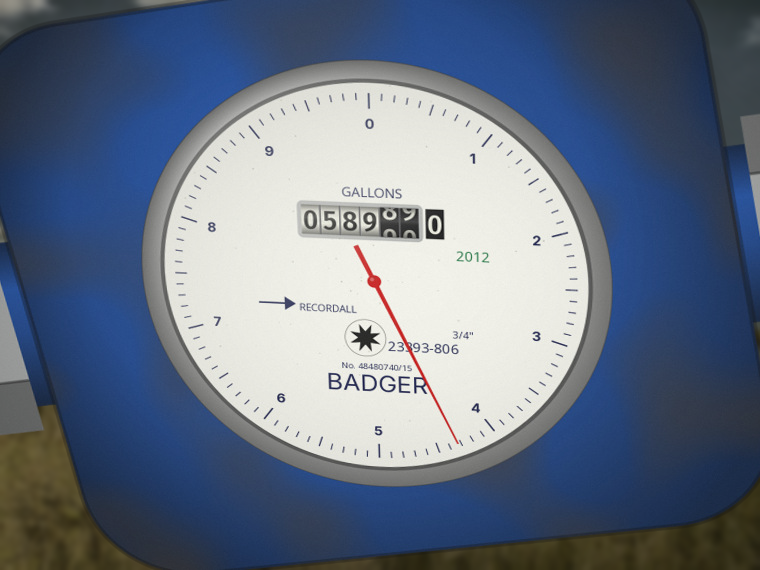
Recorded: gal 589894.3
